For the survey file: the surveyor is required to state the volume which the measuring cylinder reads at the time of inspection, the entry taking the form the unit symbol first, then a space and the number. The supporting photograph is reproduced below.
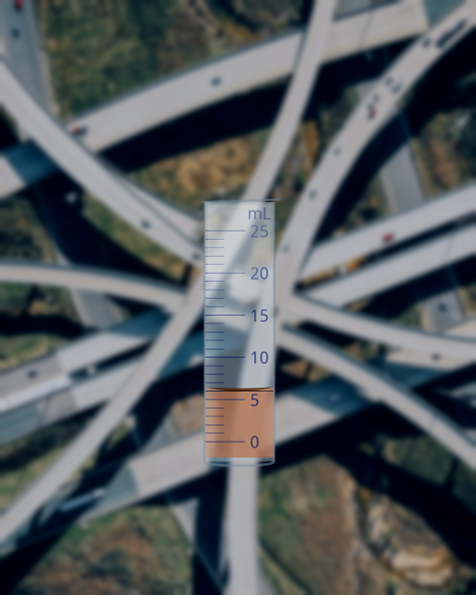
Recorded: mL 6
